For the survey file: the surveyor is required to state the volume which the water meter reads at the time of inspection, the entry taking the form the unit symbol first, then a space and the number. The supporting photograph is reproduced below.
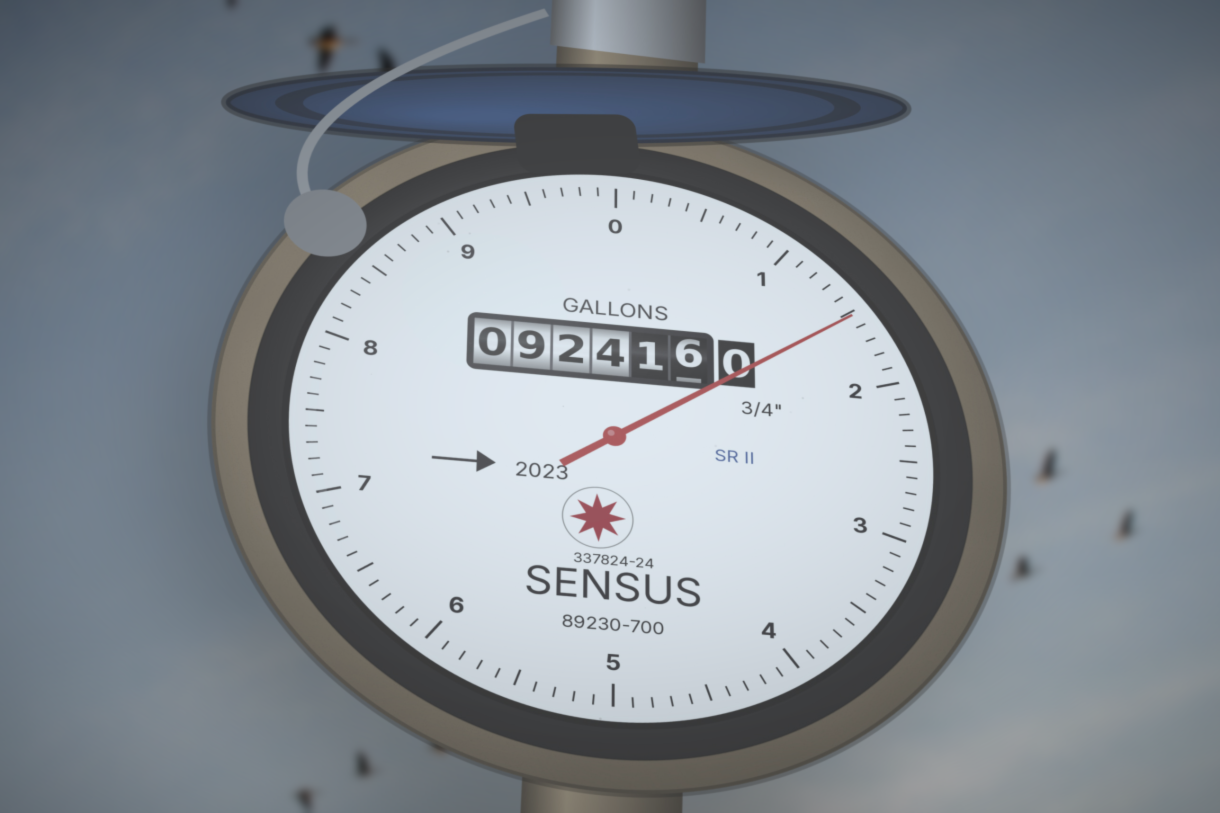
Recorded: gal 924161.5
